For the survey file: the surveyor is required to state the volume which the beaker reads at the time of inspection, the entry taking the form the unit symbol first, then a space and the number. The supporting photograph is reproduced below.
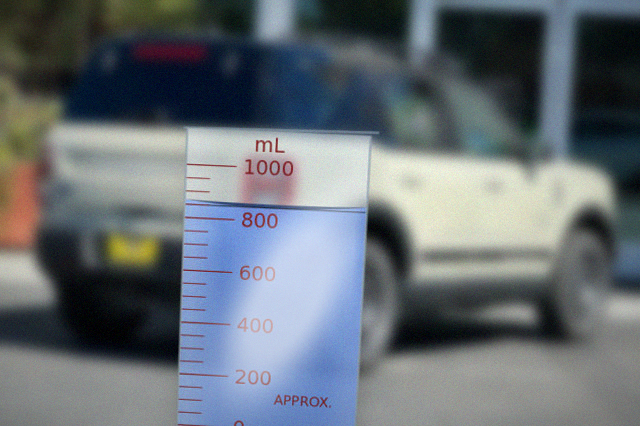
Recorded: mL 850
